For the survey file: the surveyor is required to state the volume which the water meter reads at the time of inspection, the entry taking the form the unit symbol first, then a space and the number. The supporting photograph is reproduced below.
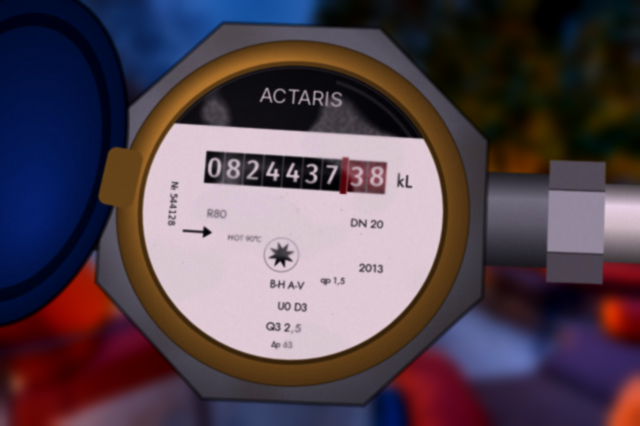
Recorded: kL 824437.38
